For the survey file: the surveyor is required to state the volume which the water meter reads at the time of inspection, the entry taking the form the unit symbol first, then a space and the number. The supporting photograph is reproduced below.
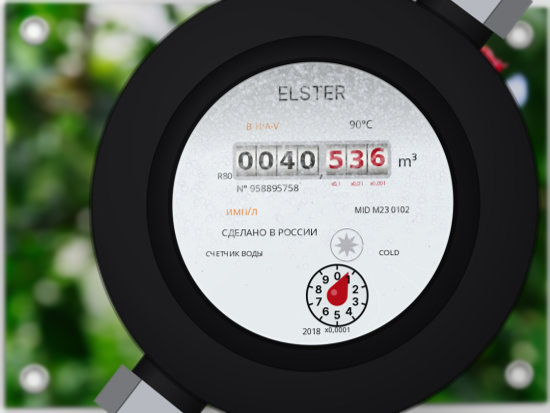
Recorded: m³ 40.5360
